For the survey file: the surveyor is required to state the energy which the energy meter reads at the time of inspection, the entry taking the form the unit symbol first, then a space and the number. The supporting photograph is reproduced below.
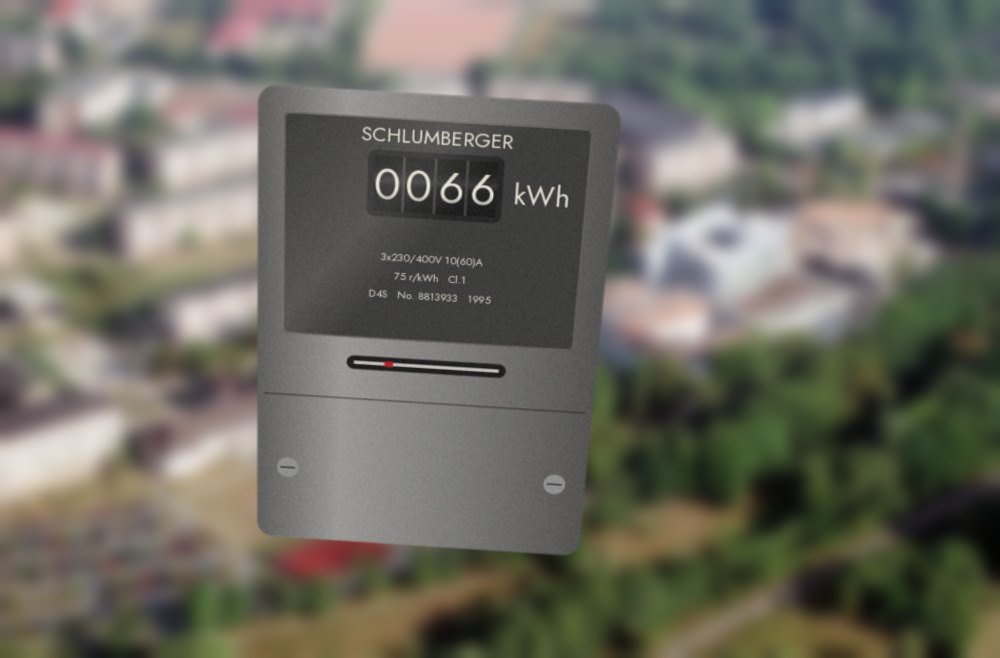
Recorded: kWh 66
